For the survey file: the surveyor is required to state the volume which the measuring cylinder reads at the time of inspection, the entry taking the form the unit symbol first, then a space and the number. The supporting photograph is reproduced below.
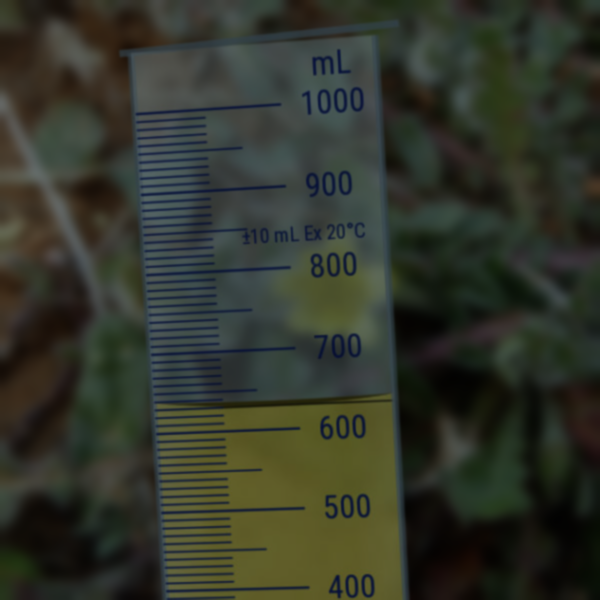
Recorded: mL 630
